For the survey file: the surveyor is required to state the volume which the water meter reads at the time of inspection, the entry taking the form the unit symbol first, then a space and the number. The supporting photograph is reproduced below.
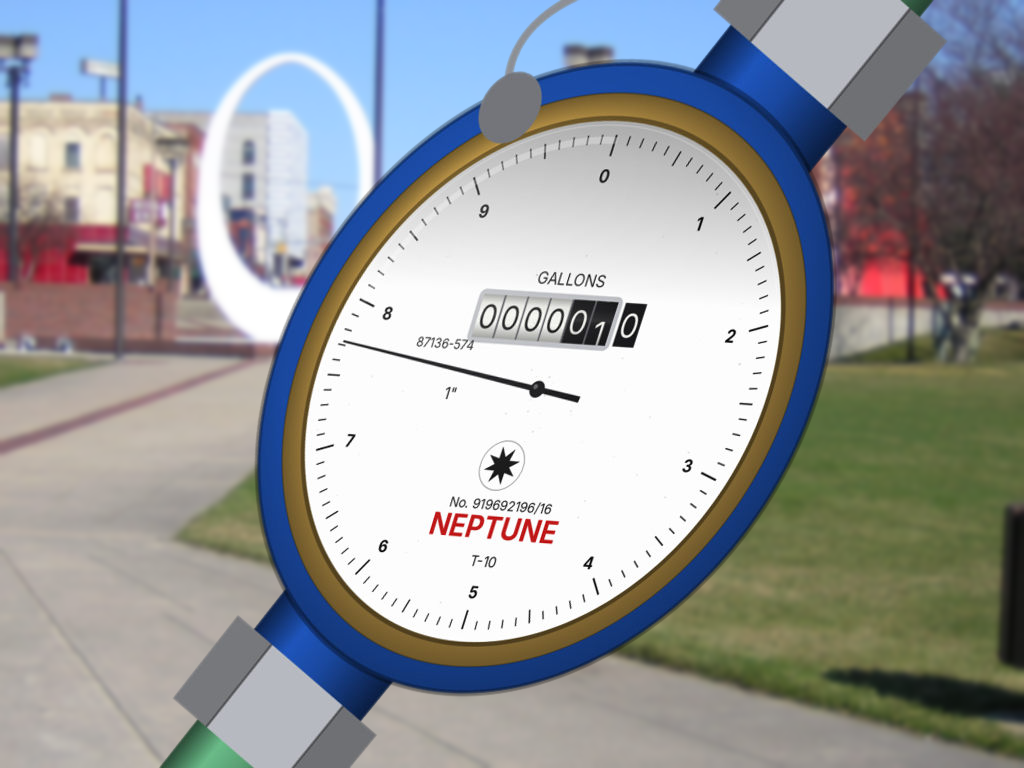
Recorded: gal 7.7
